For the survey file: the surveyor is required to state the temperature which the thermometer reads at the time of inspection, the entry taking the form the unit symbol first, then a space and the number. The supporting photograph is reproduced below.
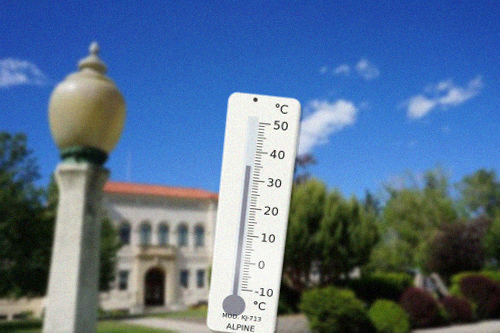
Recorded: °C 35
